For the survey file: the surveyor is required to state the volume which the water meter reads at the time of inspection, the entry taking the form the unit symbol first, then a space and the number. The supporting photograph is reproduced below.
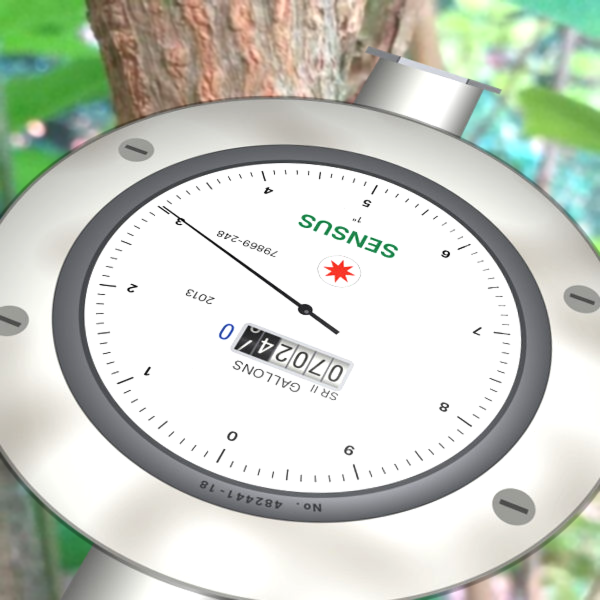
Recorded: gal 702473.0
